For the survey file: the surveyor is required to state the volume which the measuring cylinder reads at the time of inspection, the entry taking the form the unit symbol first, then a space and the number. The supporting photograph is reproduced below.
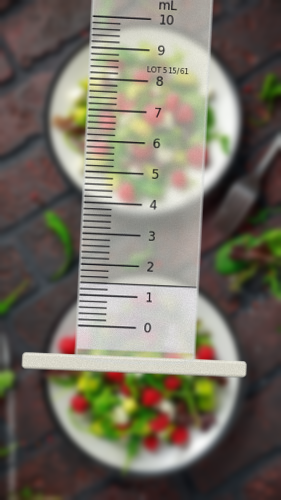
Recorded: mL 1.4
